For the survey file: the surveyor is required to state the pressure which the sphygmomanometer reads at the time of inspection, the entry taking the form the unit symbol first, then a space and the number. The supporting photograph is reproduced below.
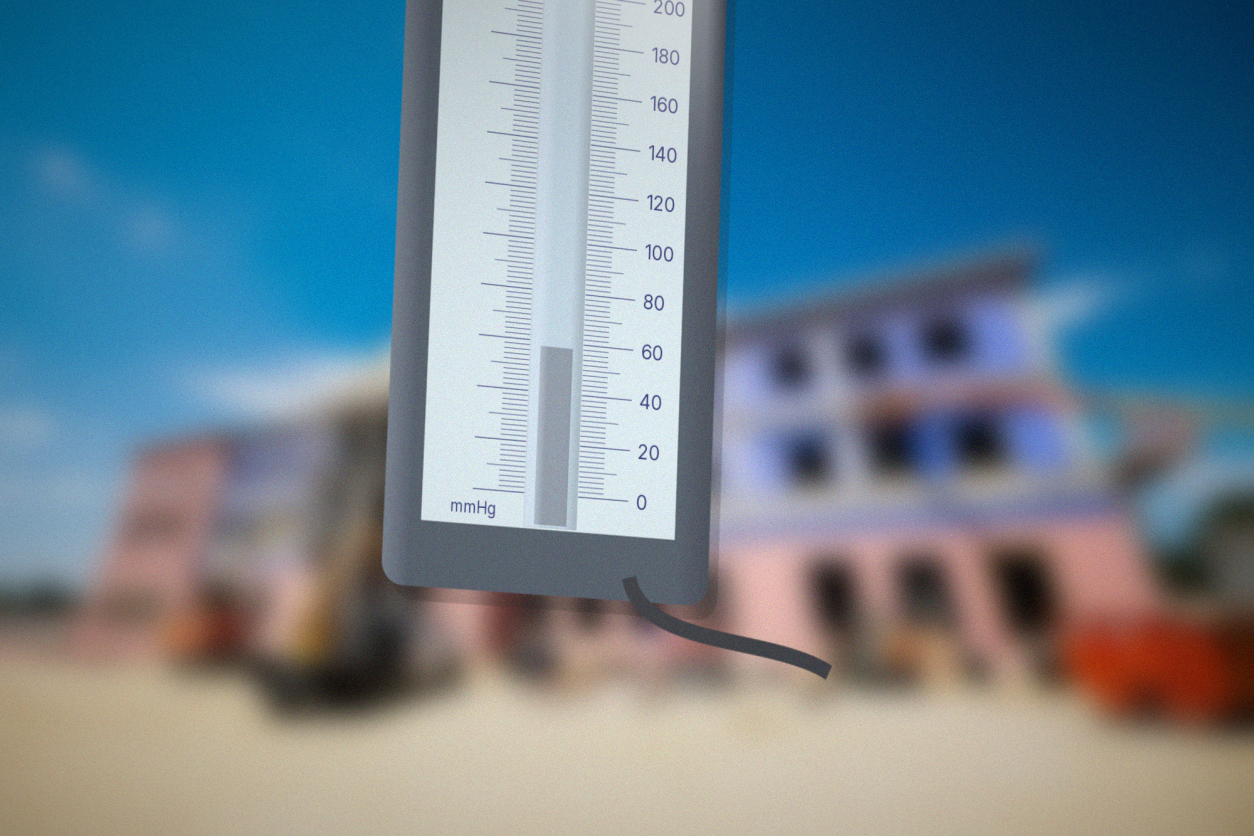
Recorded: mmHg 58
